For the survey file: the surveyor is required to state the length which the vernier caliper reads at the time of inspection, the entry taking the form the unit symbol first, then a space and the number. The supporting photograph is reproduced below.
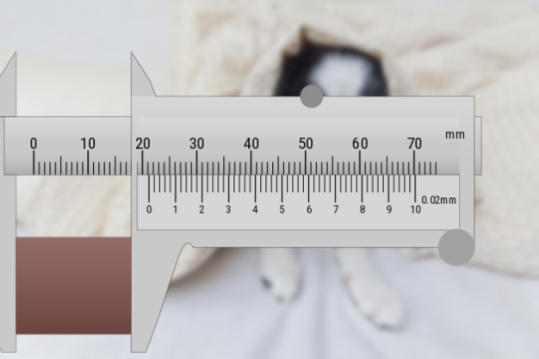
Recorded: mm 21.2
